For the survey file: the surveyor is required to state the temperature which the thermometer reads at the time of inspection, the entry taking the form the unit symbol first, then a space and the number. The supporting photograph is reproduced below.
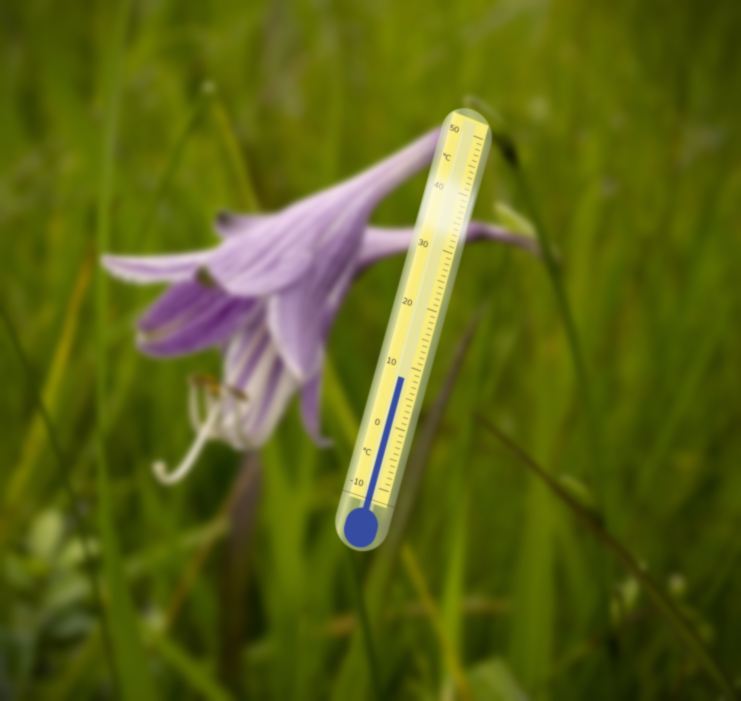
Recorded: °C 8
